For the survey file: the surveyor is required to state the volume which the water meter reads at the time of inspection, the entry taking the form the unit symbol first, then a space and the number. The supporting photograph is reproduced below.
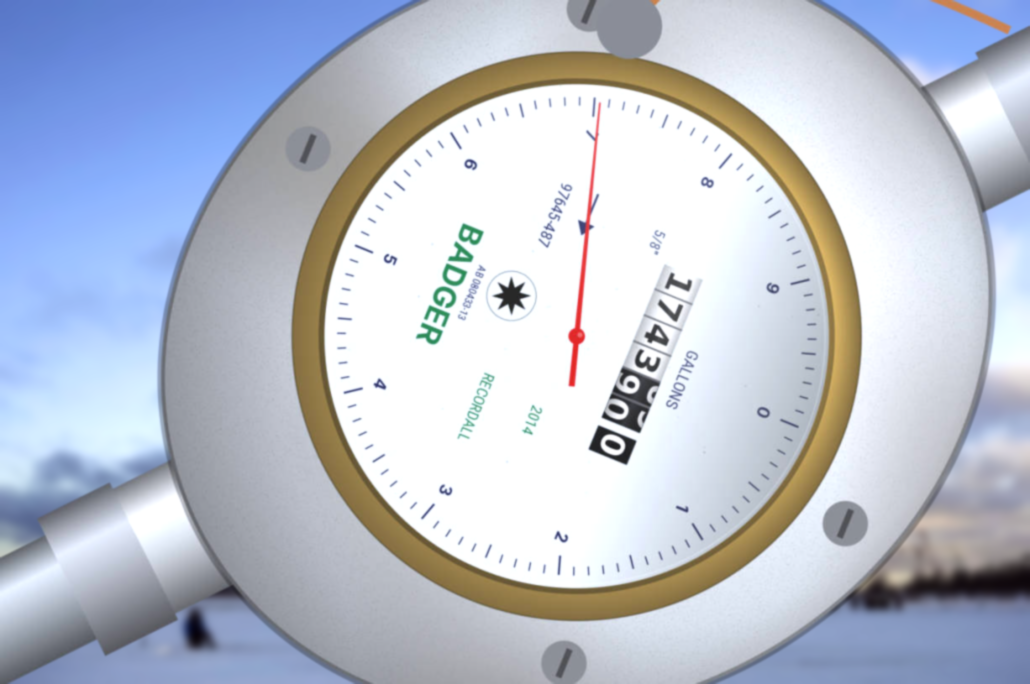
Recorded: gal 1743897.0
